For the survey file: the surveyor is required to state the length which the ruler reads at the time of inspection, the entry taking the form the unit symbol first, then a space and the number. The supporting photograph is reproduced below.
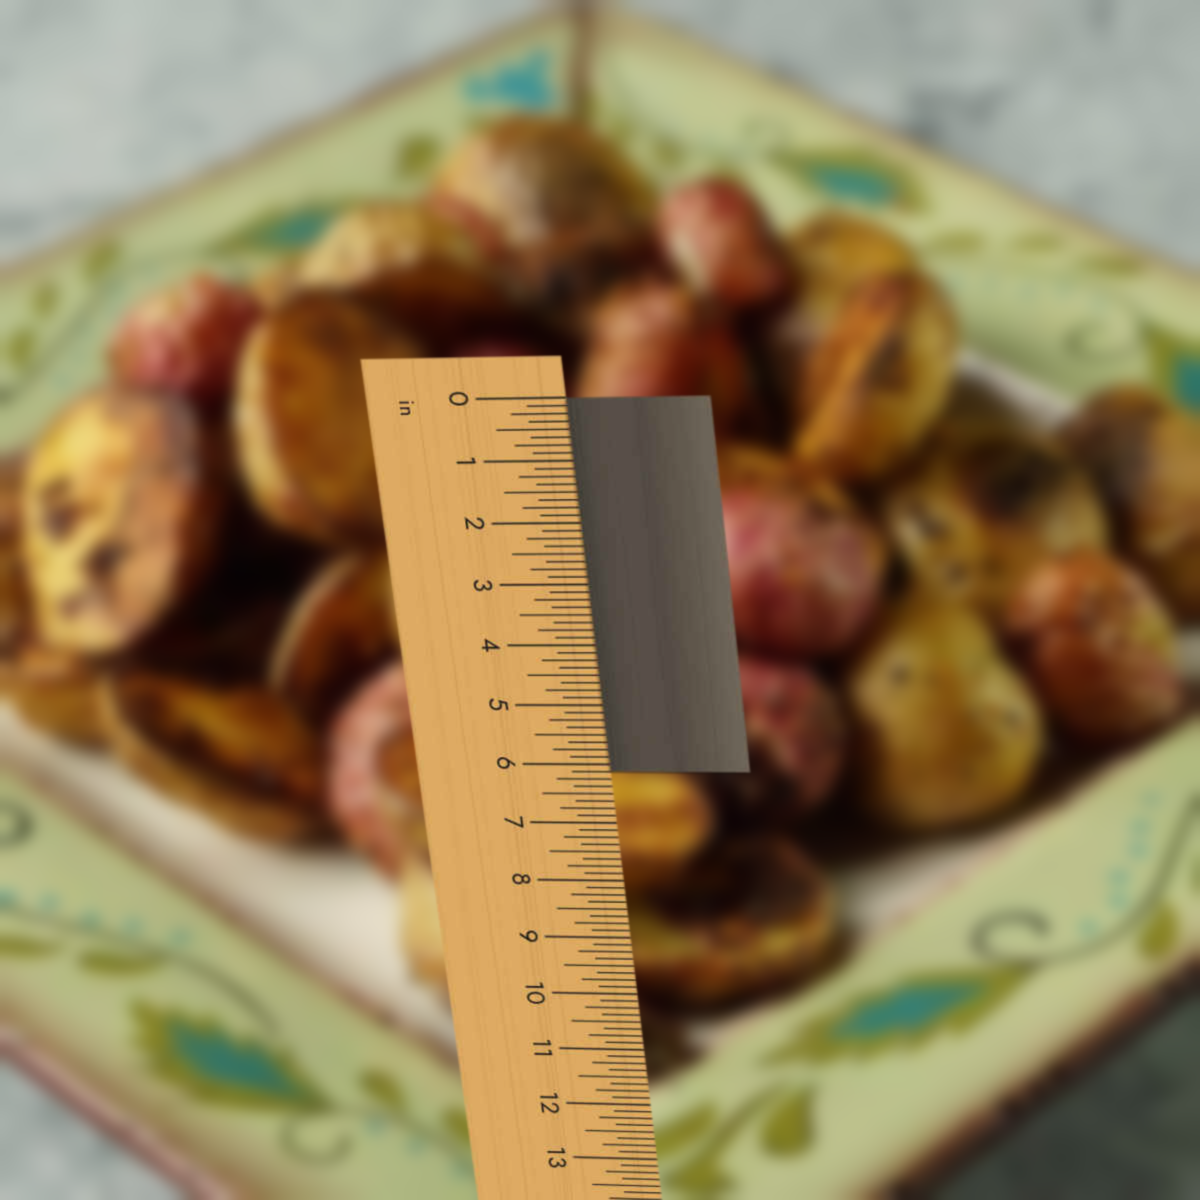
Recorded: in 6.125
